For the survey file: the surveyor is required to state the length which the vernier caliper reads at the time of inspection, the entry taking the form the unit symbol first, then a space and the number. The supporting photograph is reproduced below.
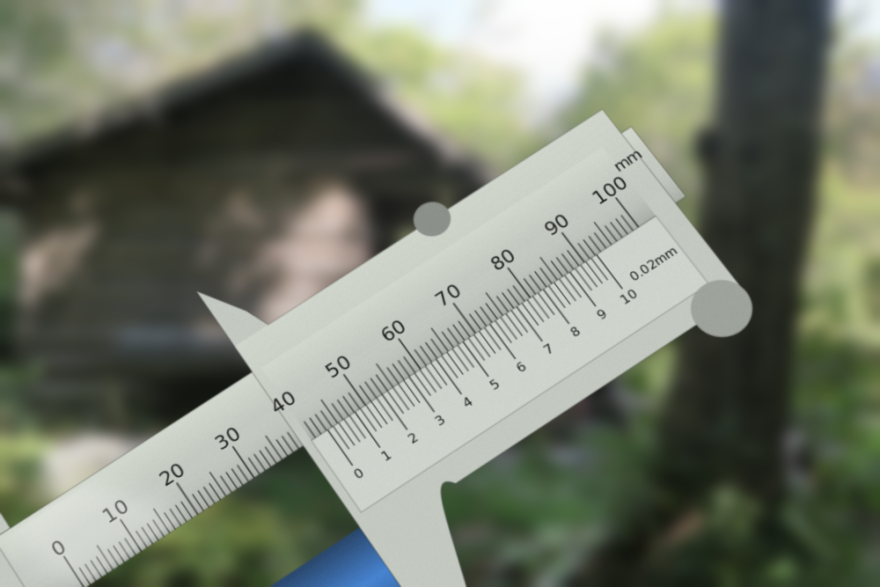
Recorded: mm 43.2
